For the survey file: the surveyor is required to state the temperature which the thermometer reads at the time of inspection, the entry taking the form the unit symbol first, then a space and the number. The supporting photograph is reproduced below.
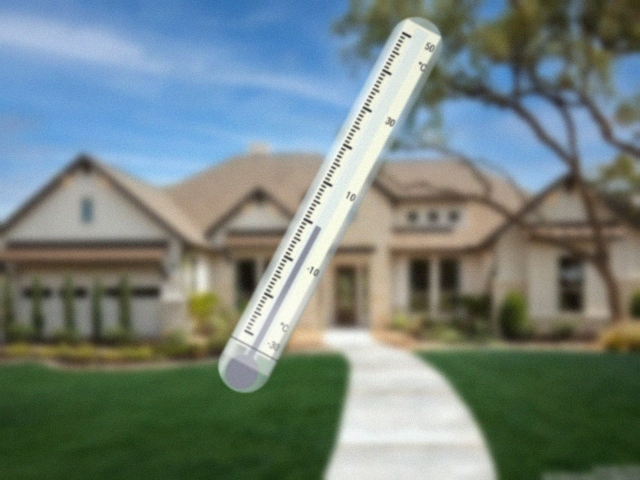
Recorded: °C 0
